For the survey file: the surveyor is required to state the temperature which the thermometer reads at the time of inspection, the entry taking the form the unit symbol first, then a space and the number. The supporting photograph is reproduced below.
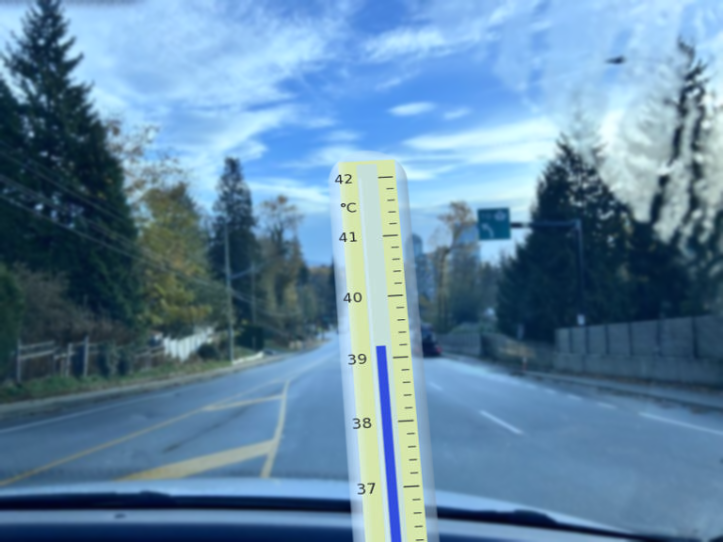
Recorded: °C 39.2
